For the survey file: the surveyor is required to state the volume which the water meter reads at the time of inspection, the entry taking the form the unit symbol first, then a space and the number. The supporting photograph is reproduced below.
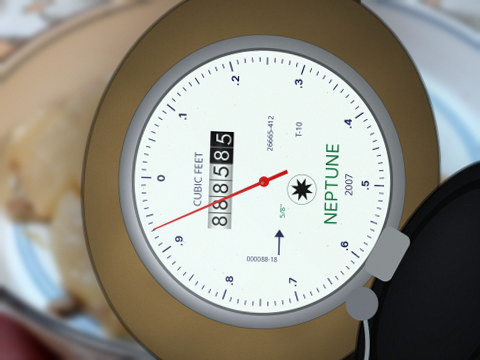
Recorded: ft³ 888584.93
